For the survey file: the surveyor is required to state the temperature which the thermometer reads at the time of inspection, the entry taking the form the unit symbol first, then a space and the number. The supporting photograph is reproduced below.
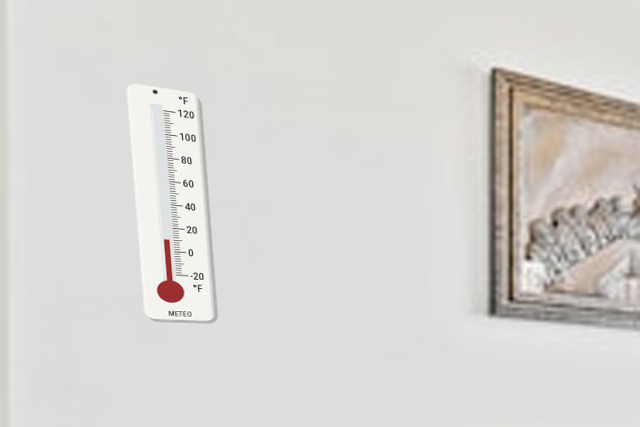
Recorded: °F 10
